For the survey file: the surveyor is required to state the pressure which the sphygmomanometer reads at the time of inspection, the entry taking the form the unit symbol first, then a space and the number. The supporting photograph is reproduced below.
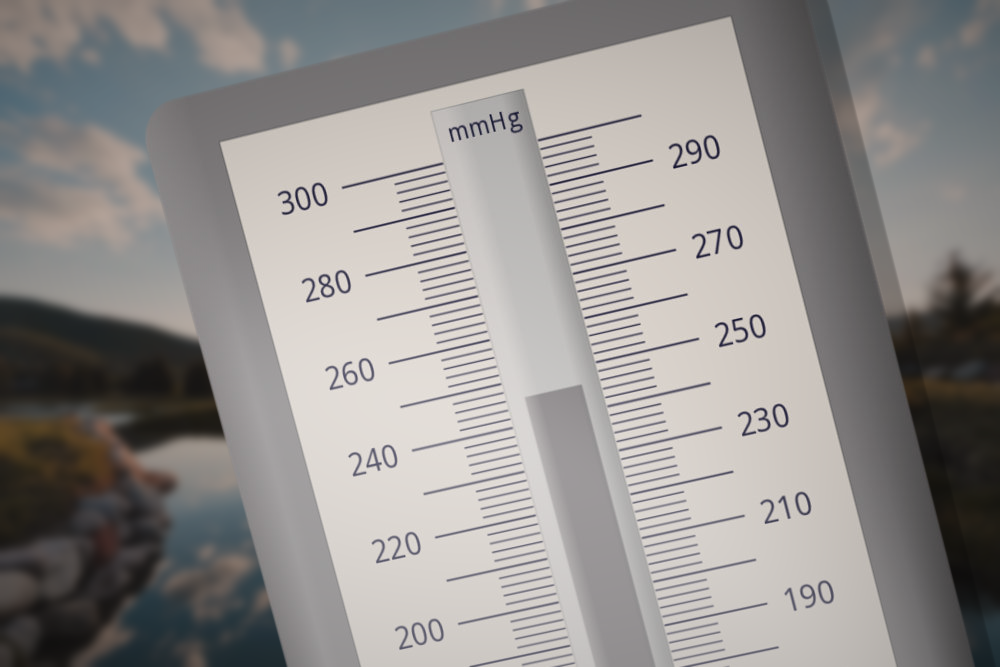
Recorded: mmHg 246
